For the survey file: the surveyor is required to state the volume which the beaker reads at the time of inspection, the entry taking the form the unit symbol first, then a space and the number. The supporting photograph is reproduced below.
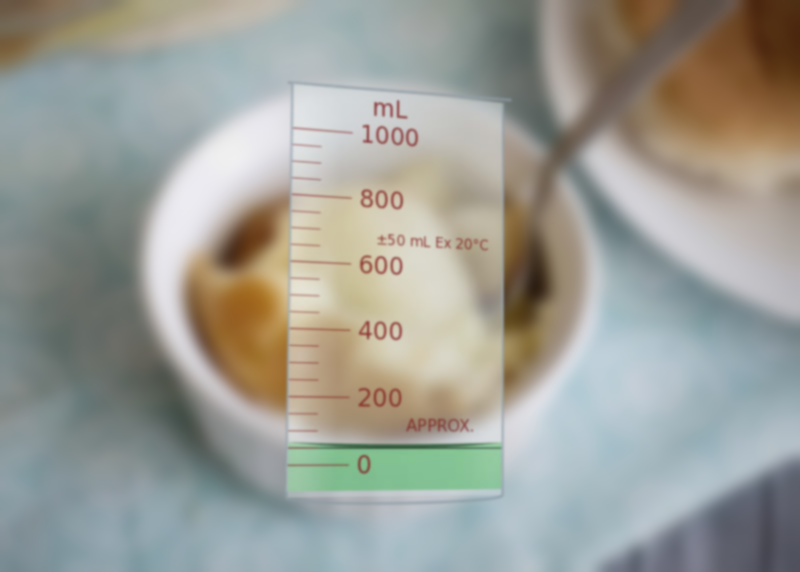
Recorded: mL 50
